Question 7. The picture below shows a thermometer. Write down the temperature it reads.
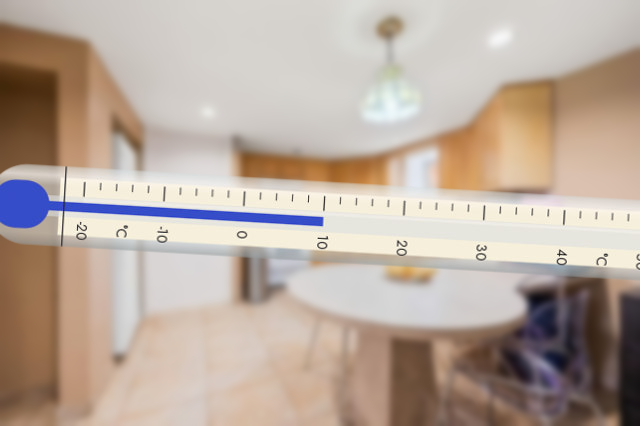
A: 10 °C
